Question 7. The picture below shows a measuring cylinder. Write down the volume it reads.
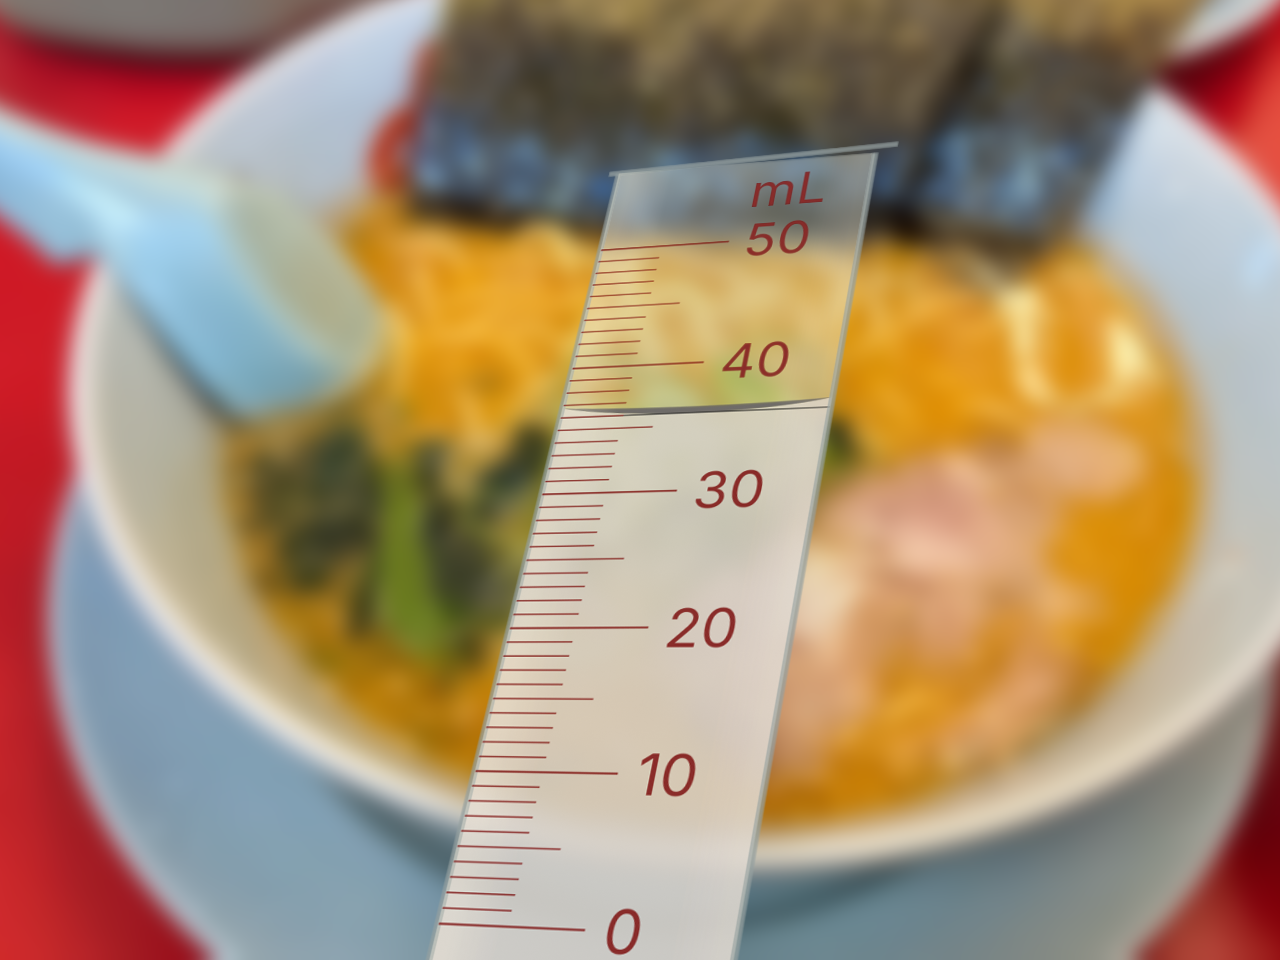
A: 36 mL
